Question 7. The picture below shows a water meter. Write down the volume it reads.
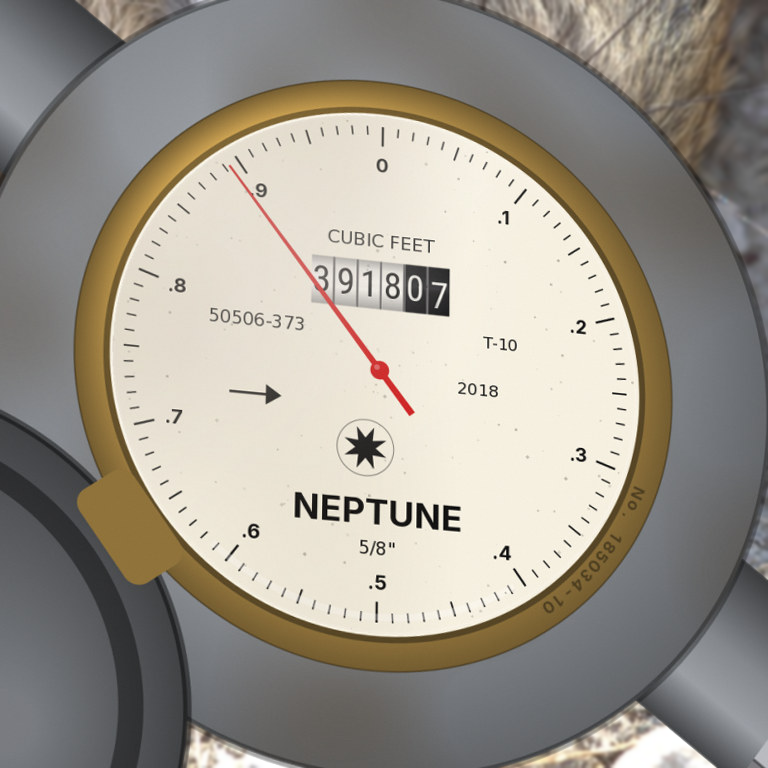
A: 391806.89 ft³
